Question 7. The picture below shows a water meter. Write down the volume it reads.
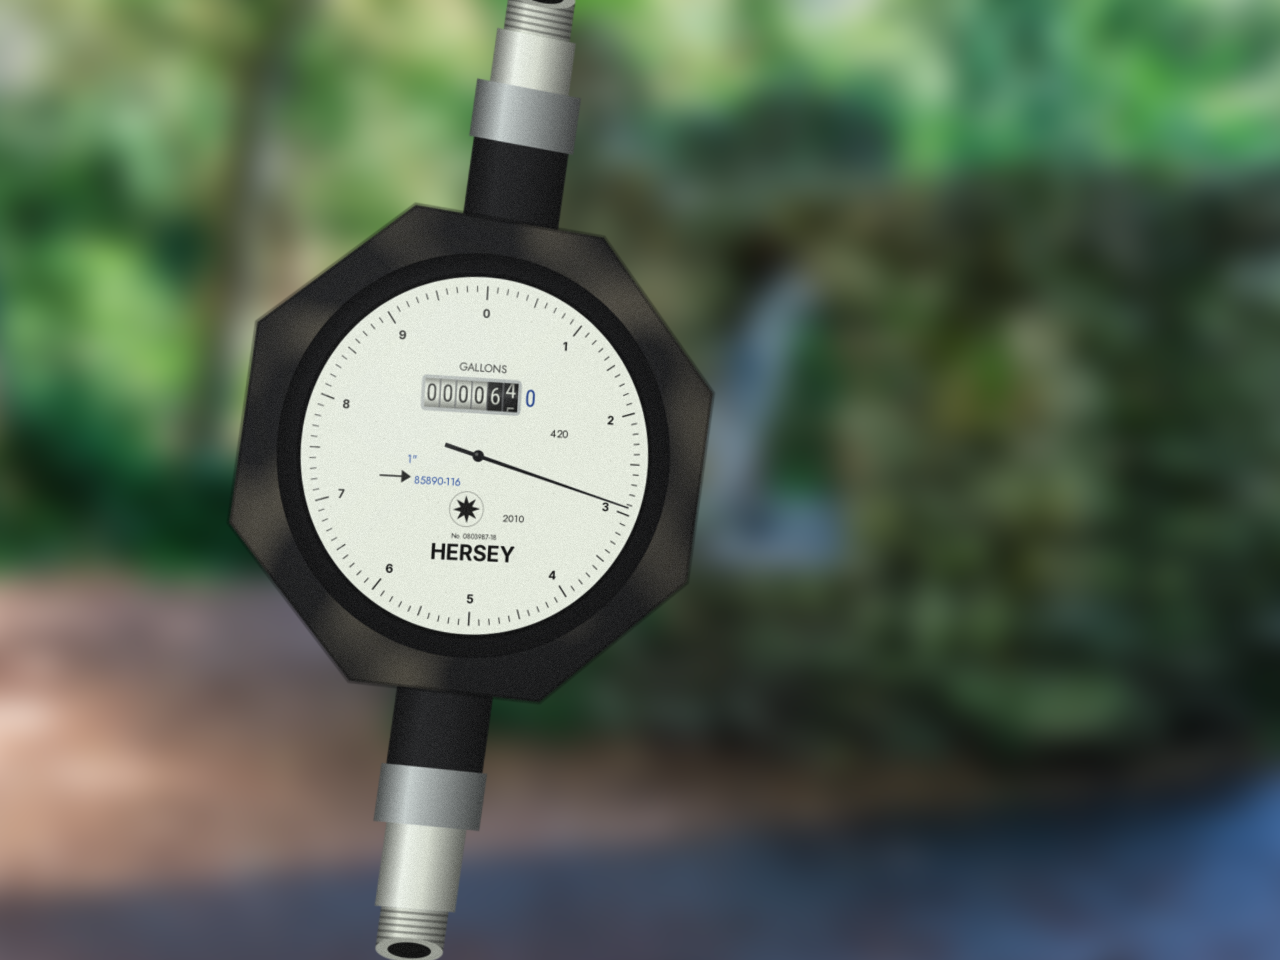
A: 642.9 gal
